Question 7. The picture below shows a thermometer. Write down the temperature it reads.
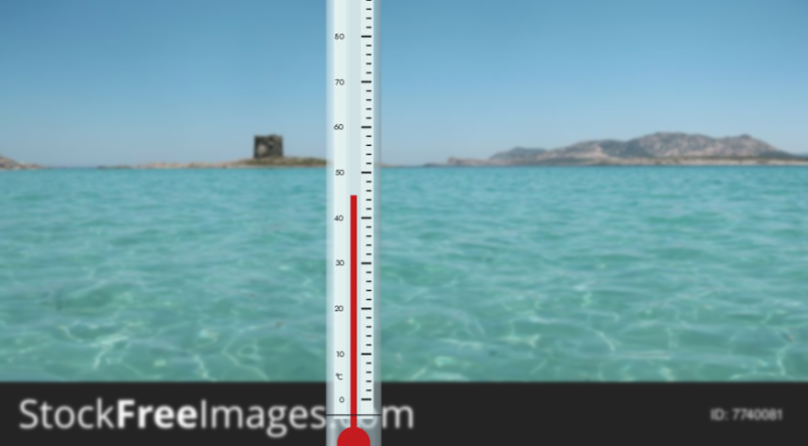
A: 45 °C
